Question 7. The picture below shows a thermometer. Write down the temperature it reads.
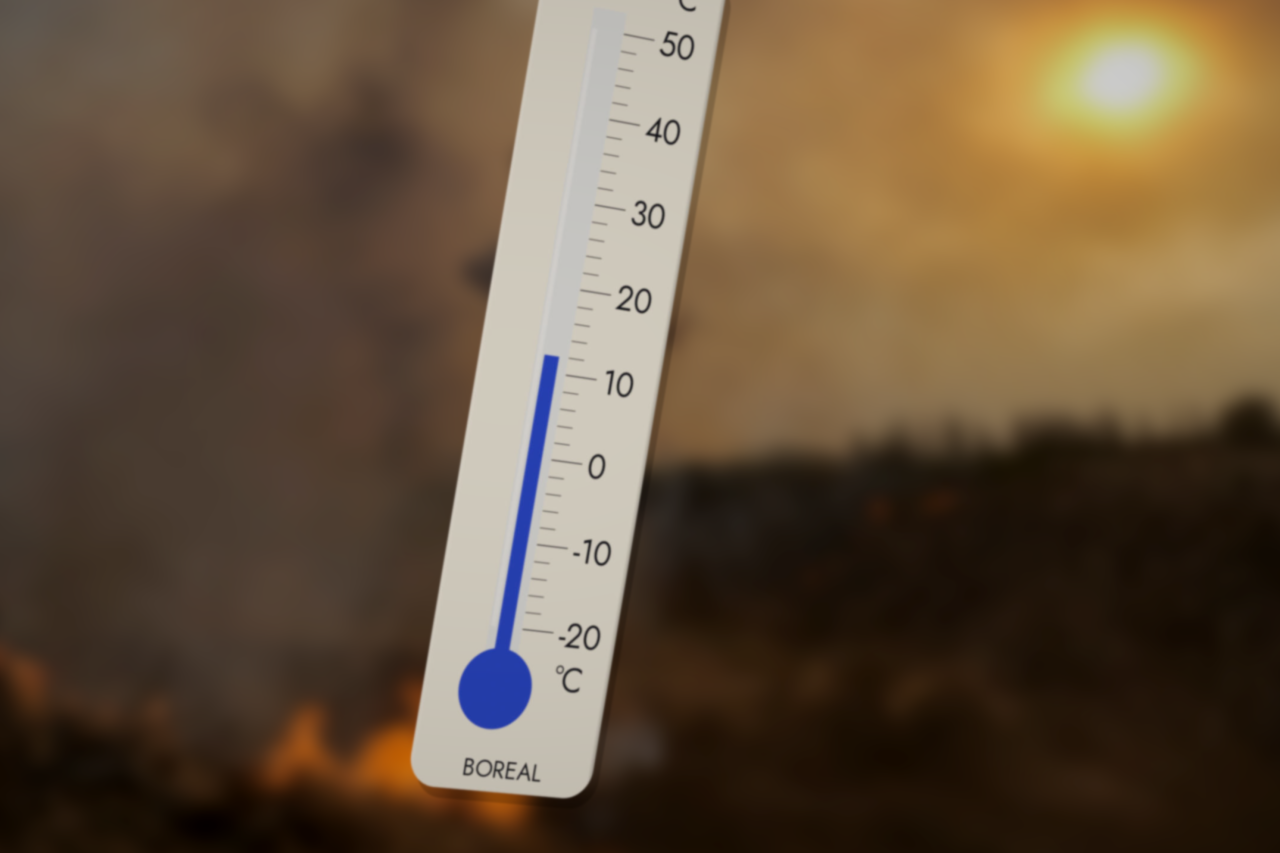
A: 12 °C
